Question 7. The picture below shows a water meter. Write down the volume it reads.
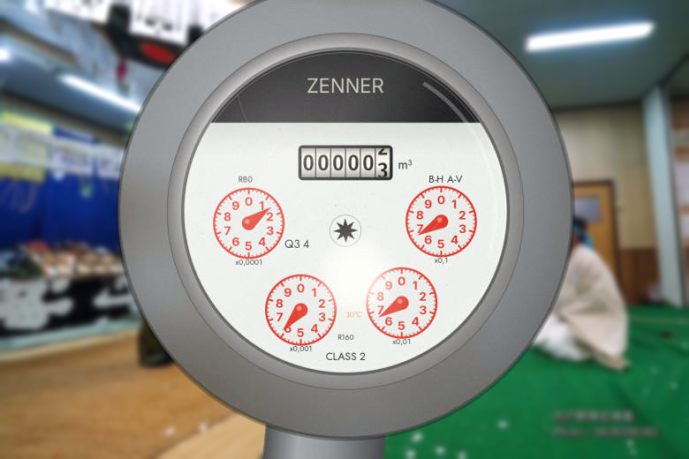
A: 2.6661 m³
